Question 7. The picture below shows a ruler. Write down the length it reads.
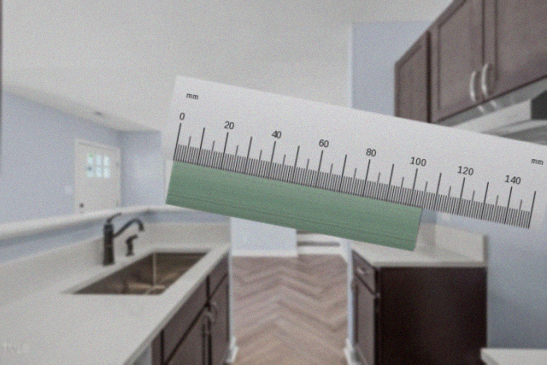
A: 105 mm
